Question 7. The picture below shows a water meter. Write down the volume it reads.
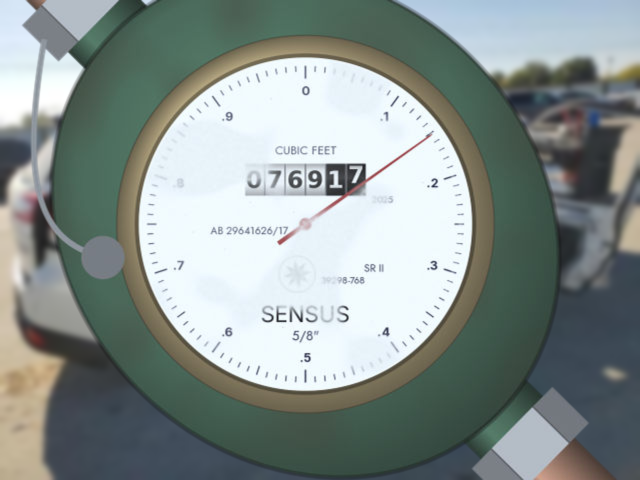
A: 76917.15 ft³
